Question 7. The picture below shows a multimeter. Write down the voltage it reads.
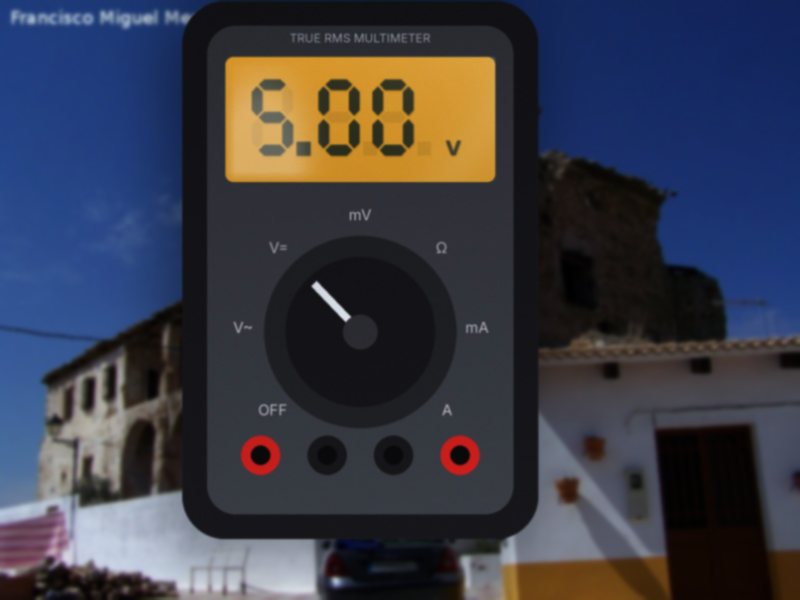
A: 5.00 V
